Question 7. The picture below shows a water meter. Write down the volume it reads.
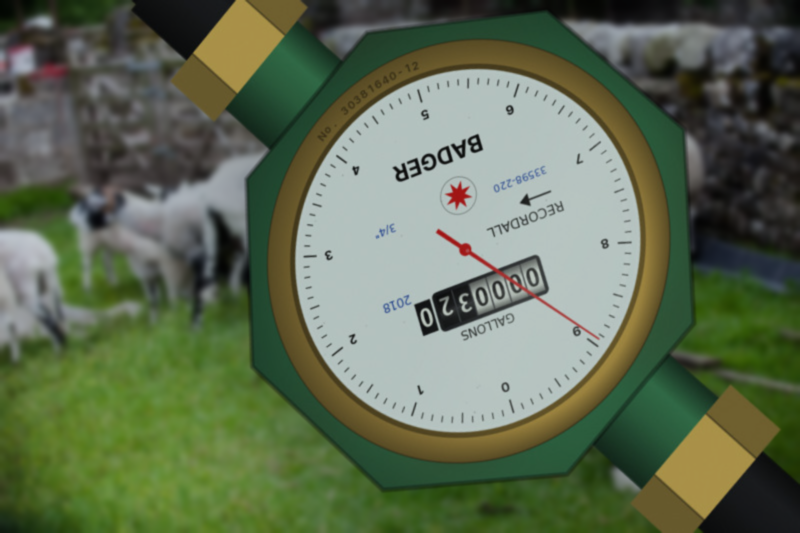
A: 318.9 gal
